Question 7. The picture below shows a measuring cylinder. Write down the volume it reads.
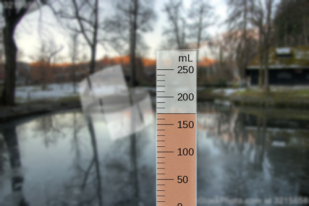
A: 170 mL
